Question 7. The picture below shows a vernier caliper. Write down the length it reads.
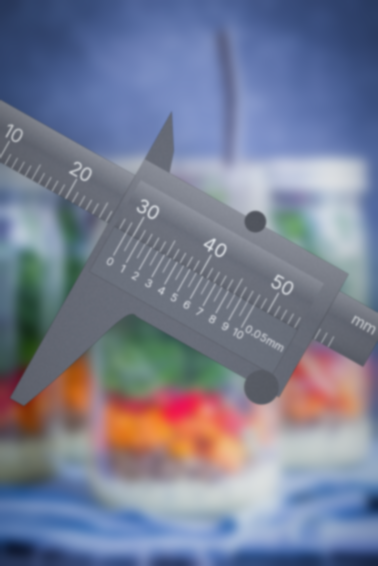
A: 29.0 mm
